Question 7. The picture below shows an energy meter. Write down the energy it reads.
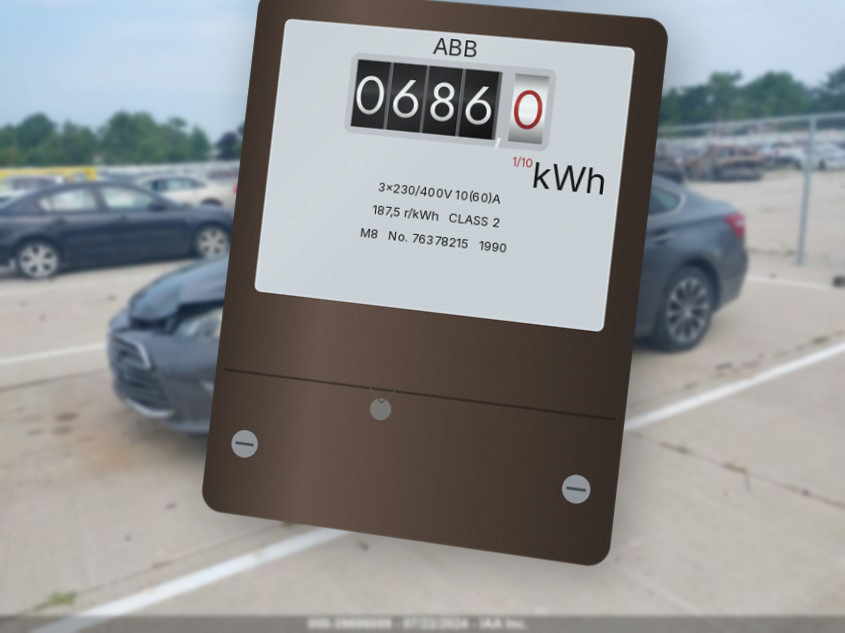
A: 686.0 kWh
